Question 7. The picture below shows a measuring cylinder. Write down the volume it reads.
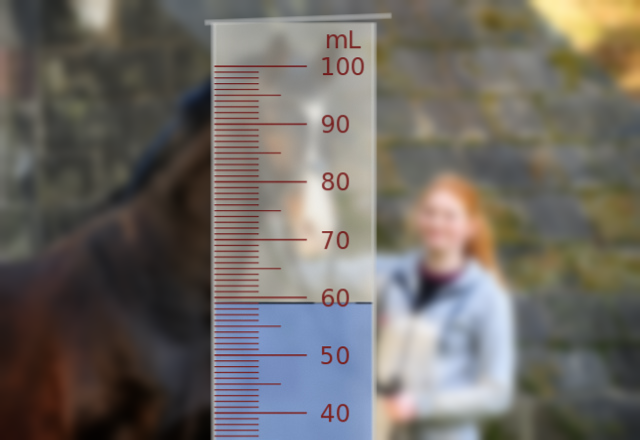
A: 59 mL
